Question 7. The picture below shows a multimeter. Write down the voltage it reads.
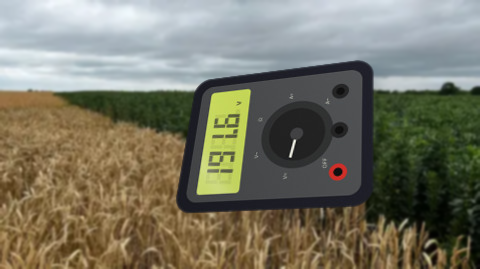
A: 191.6 V
